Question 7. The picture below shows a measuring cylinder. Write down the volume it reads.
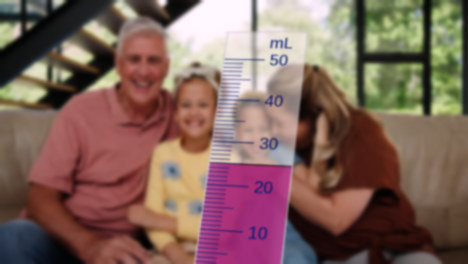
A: 25 mL
